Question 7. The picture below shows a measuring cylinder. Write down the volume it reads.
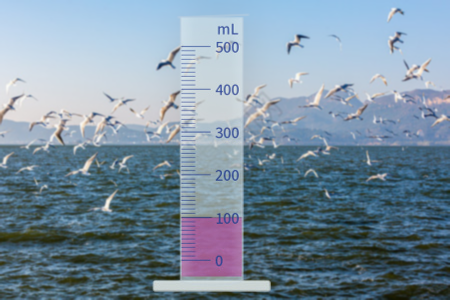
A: 100 mL
